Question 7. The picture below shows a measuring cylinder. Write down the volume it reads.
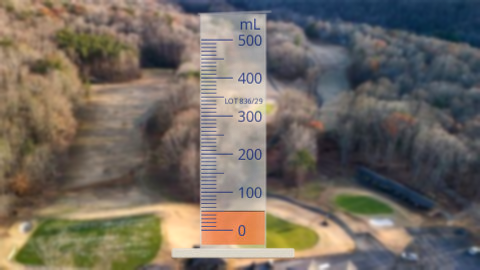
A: 50 mL
